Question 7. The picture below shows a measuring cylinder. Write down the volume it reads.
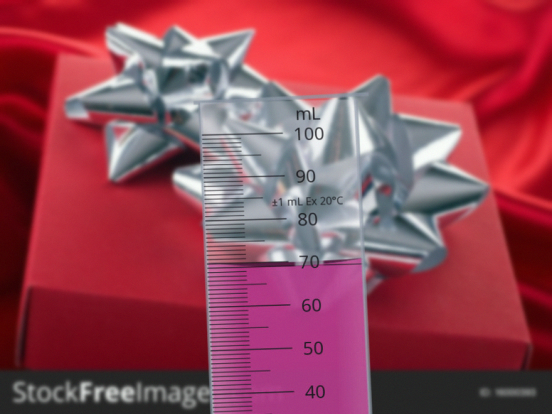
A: 69 mL
